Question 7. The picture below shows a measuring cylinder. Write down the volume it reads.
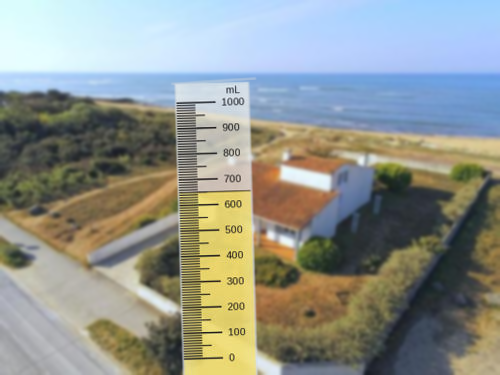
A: 650 mL
